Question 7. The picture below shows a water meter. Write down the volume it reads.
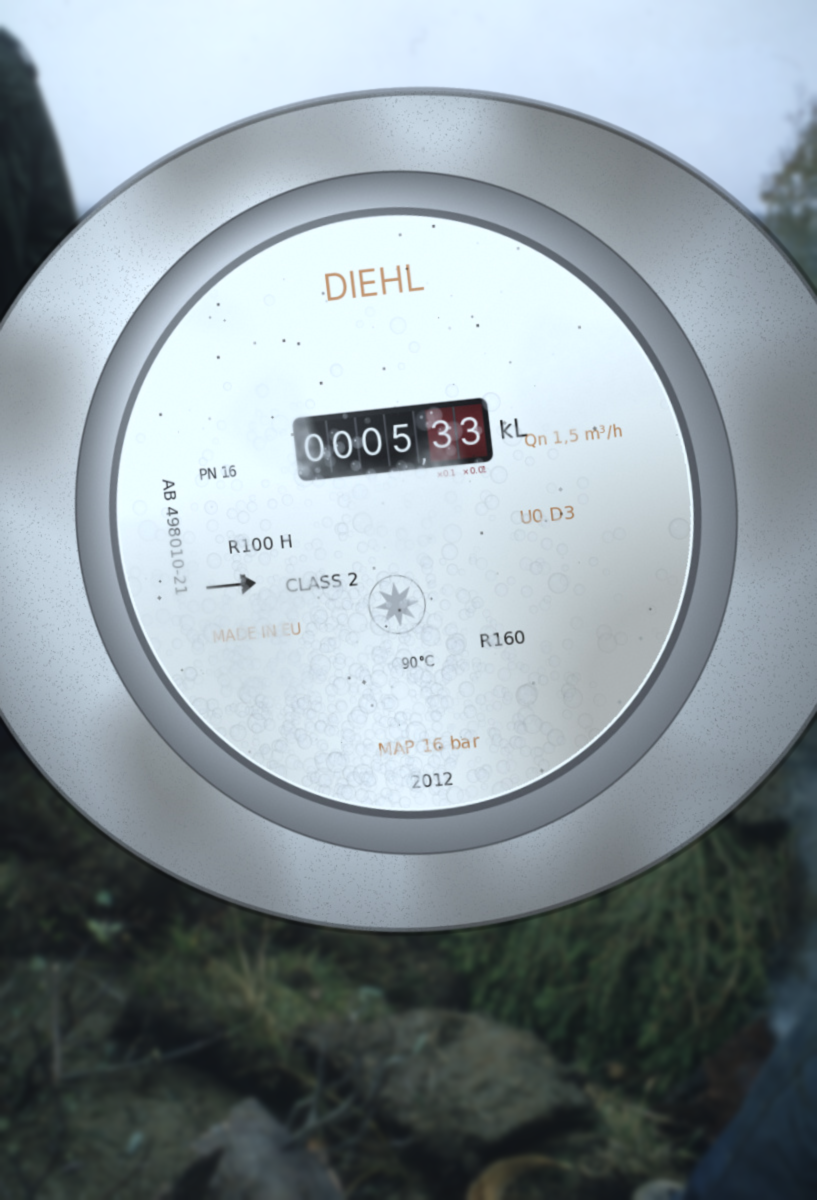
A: 5.33 kL
